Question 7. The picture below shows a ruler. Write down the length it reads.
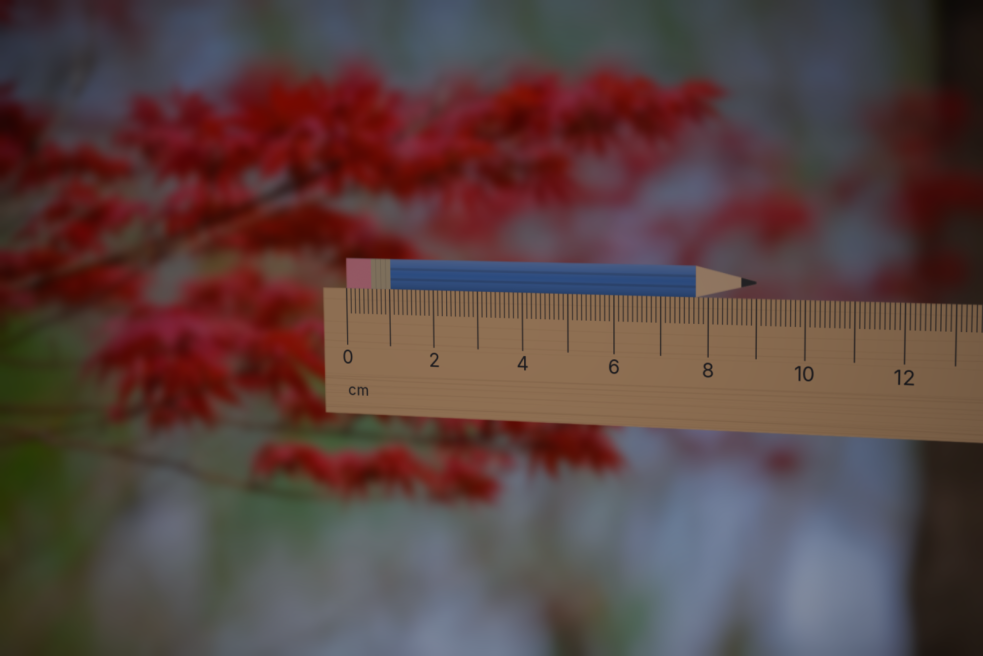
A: 9 cm
